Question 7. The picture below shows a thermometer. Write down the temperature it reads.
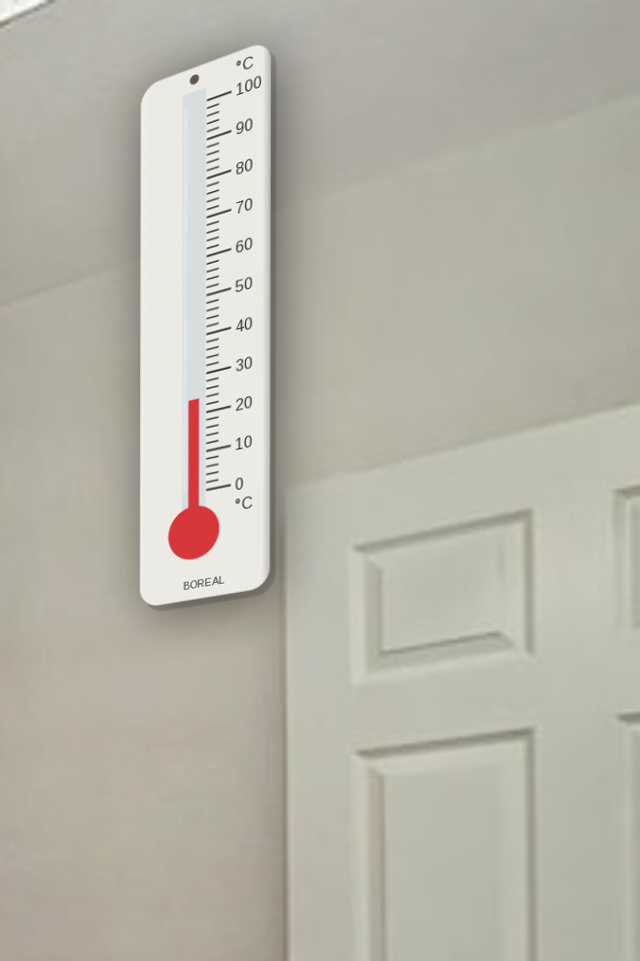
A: 24 °C
